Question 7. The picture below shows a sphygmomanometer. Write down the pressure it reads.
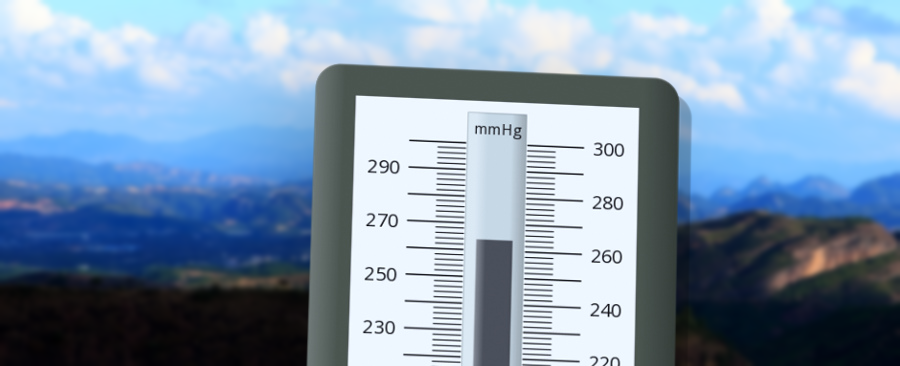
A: 264 mmHg
